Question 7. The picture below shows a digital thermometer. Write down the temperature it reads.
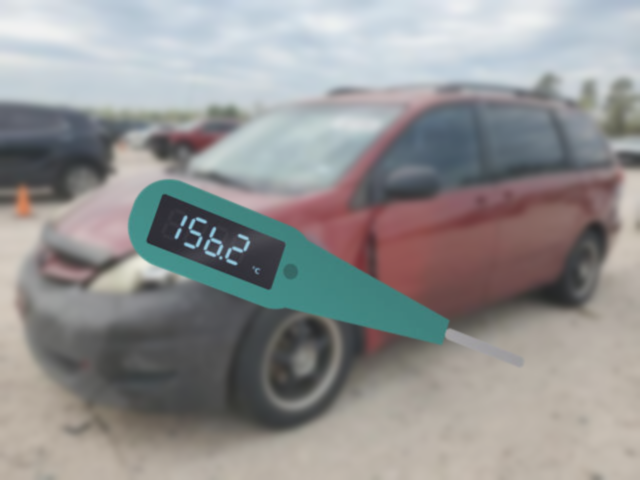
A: 156.2 °C
